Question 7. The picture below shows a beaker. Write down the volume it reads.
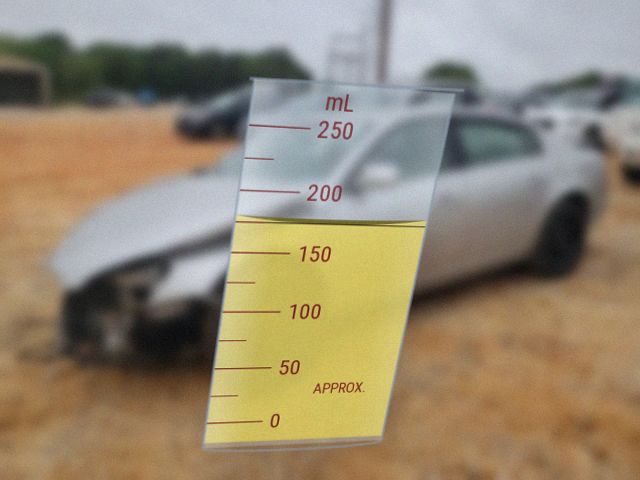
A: 175 mL
